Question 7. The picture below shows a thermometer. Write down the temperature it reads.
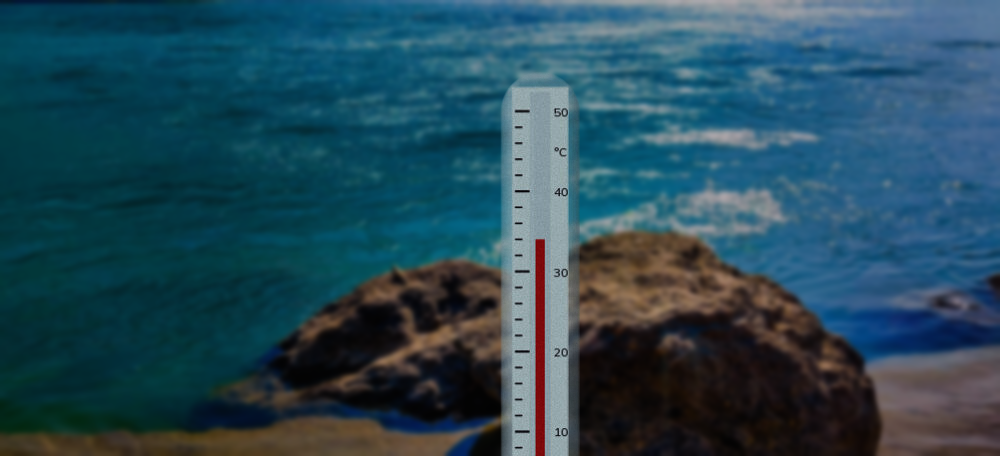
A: 34 °C
